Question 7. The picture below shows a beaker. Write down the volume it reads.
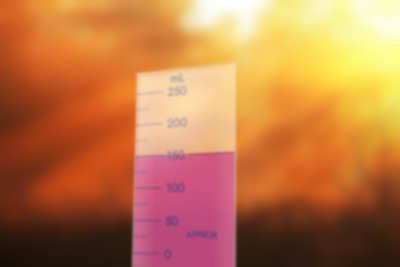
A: 150 mL
